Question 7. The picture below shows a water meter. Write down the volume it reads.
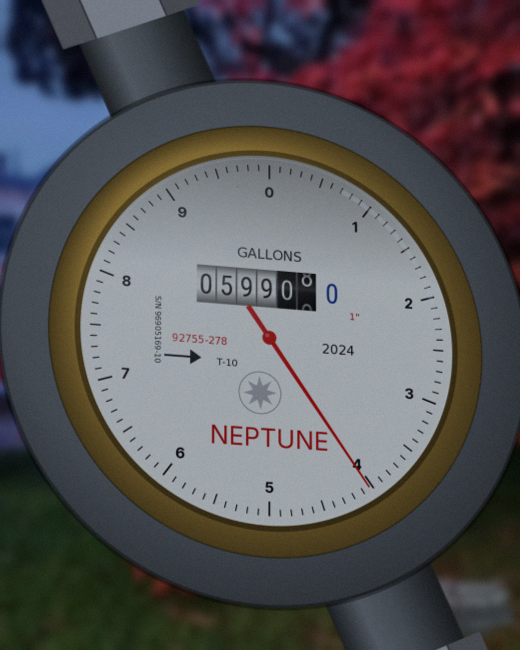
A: 599084.0 gal
